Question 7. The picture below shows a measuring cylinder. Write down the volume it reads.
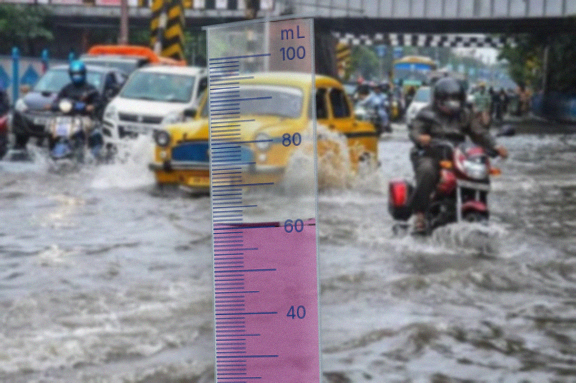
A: 60 mL
